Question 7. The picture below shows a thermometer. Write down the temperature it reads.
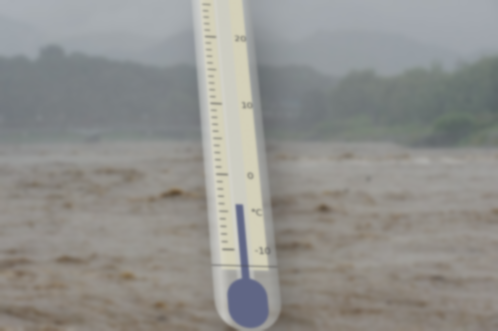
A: -4 °C
